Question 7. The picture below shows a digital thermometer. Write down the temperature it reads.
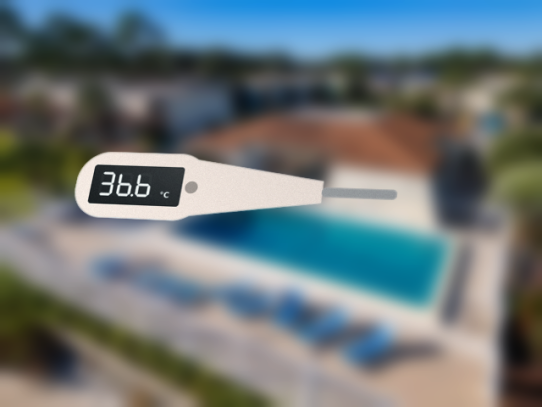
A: 36.6 °C
